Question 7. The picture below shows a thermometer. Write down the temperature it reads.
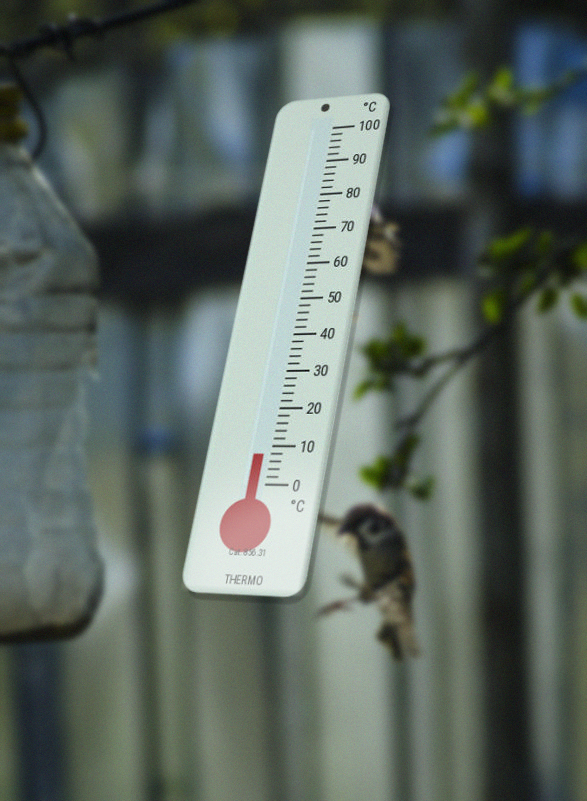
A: 8 °C
